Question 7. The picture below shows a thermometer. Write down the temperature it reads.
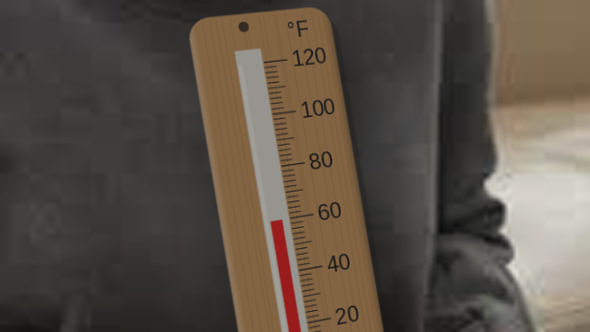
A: 60 °F
